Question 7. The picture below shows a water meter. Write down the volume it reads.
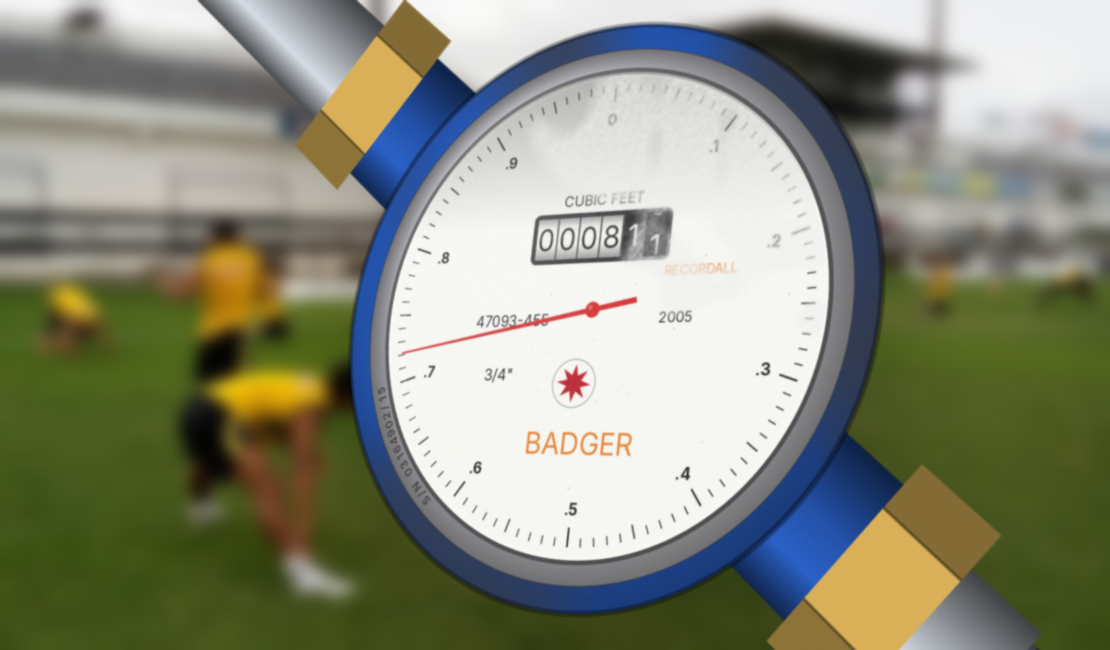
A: 810.72 ft³
